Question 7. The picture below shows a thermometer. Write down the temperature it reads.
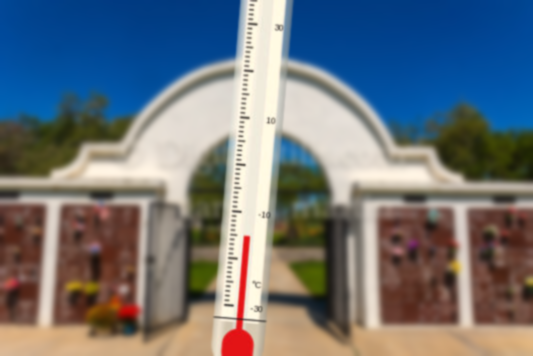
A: -15 °C
